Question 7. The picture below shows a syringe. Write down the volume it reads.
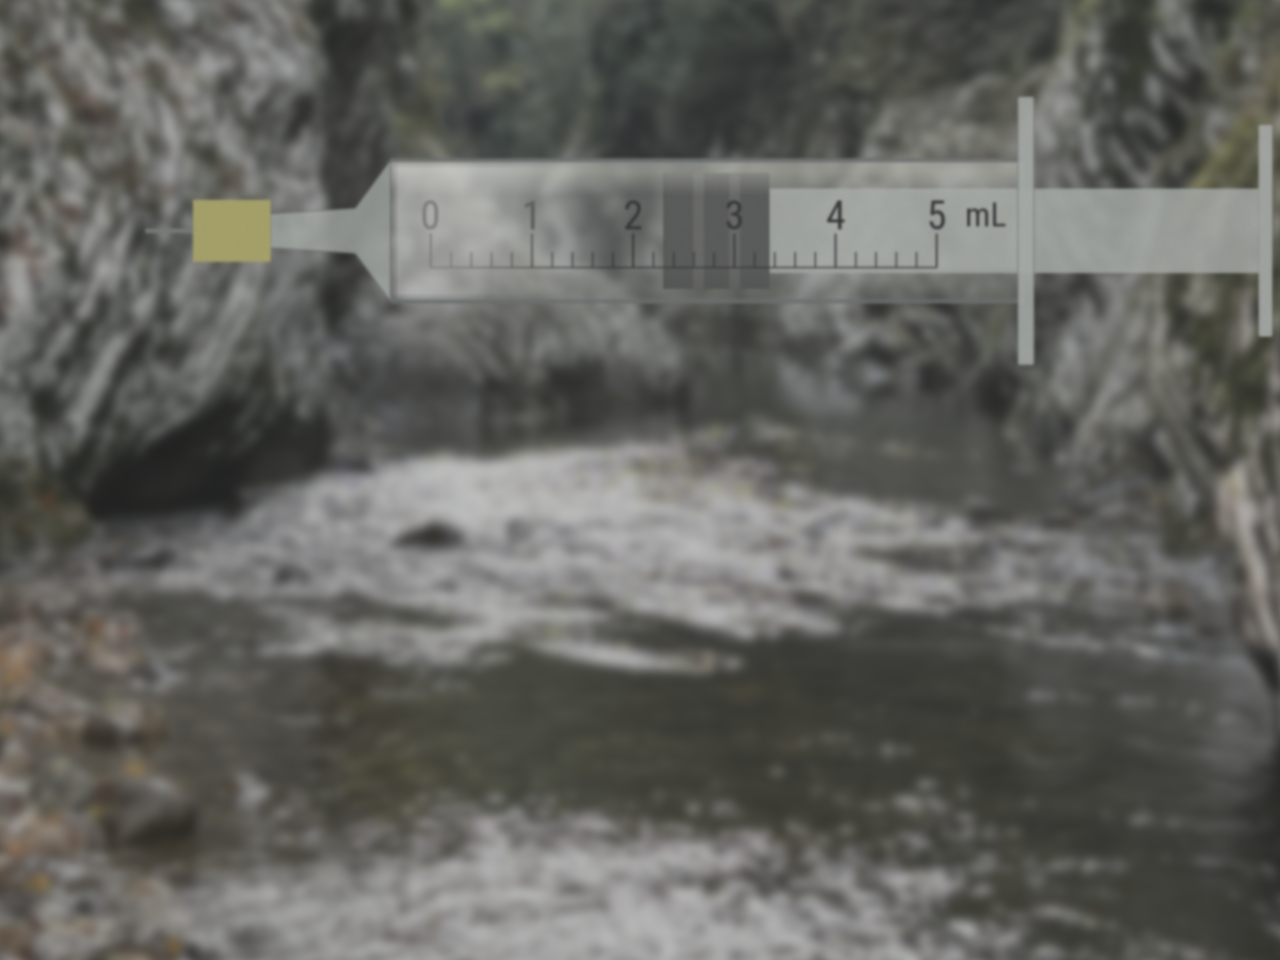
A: 2.3 mL
